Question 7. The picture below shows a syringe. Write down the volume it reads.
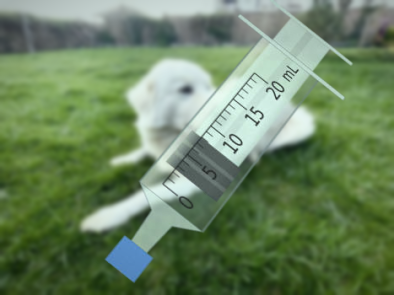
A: 2.5 mL
